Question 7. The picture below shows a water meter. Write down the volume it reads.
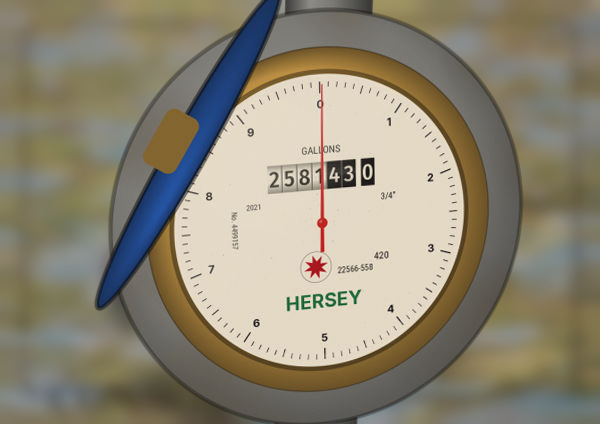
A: 2581430.0 gal
